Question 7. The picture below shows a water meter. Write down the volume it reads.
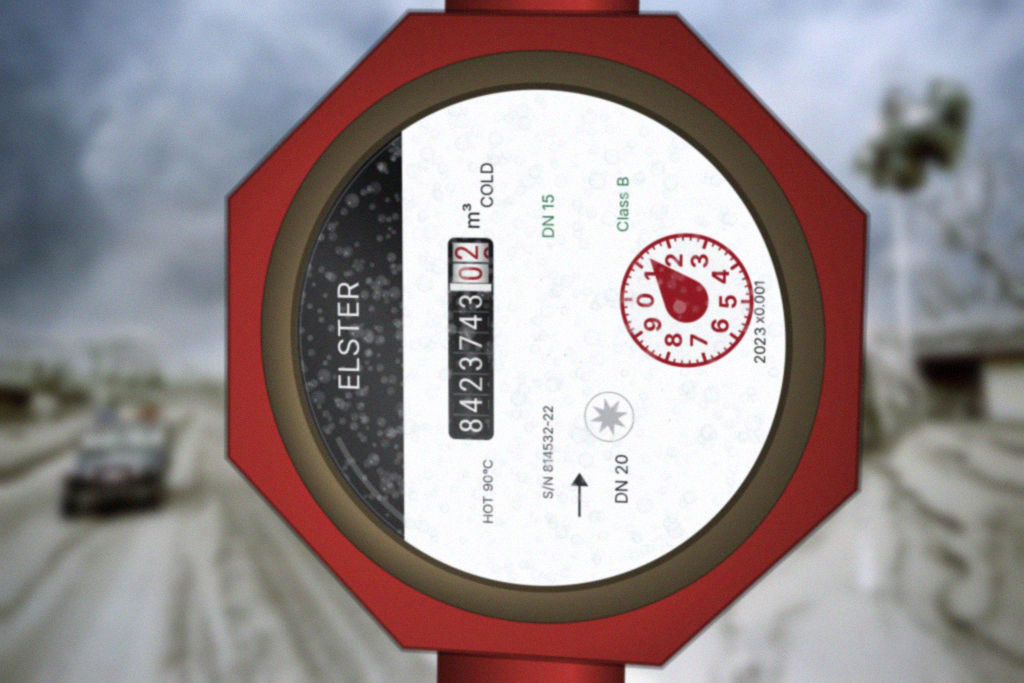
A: 8423743.021 m³
